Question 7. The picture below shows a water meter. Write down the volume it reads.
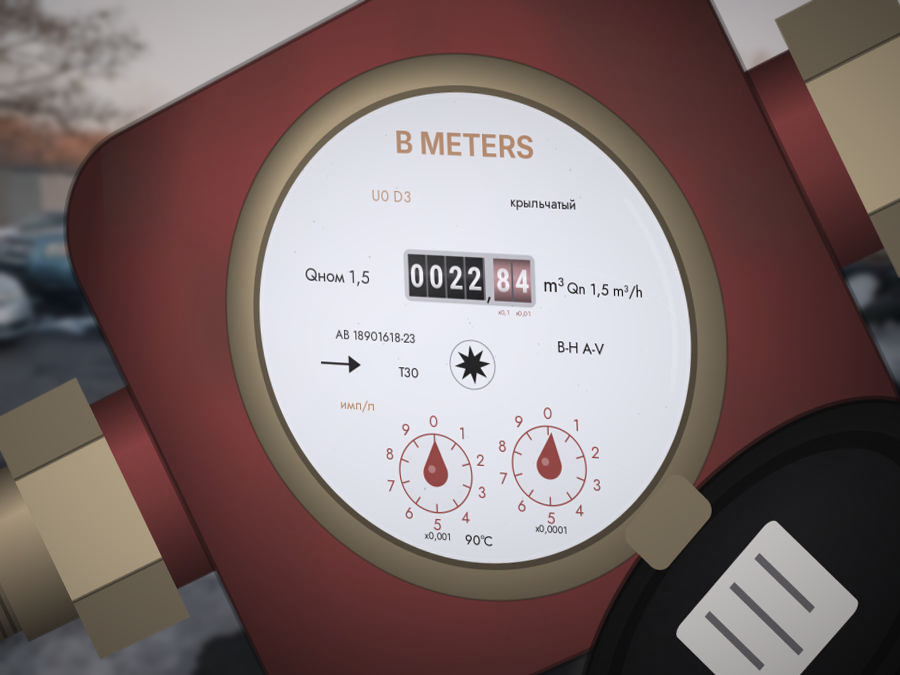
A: 22.8400 m³
